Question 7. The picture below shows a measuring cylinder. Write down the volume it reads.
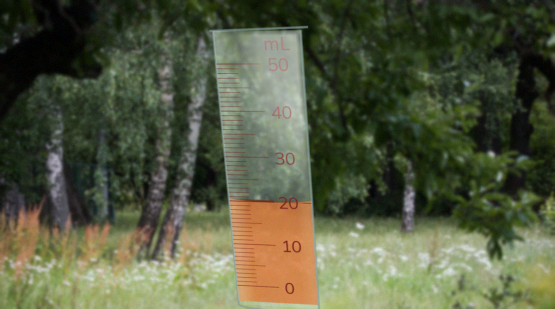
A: 20 mL
